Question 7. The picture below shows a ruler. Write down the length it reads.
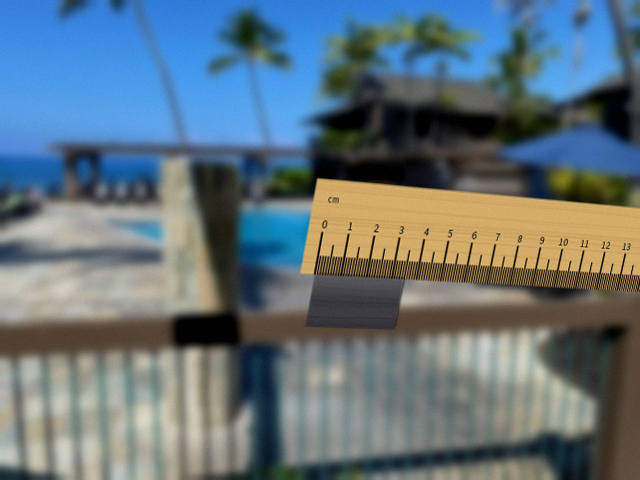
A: 3.5 cm
